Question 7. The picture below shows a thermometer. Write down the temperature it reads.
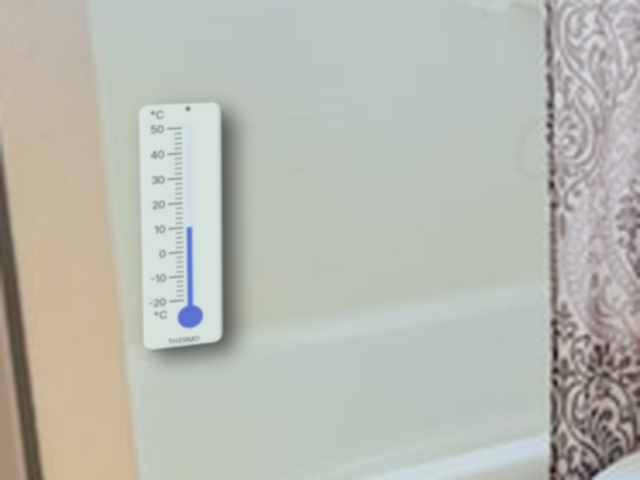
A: 10 °C
